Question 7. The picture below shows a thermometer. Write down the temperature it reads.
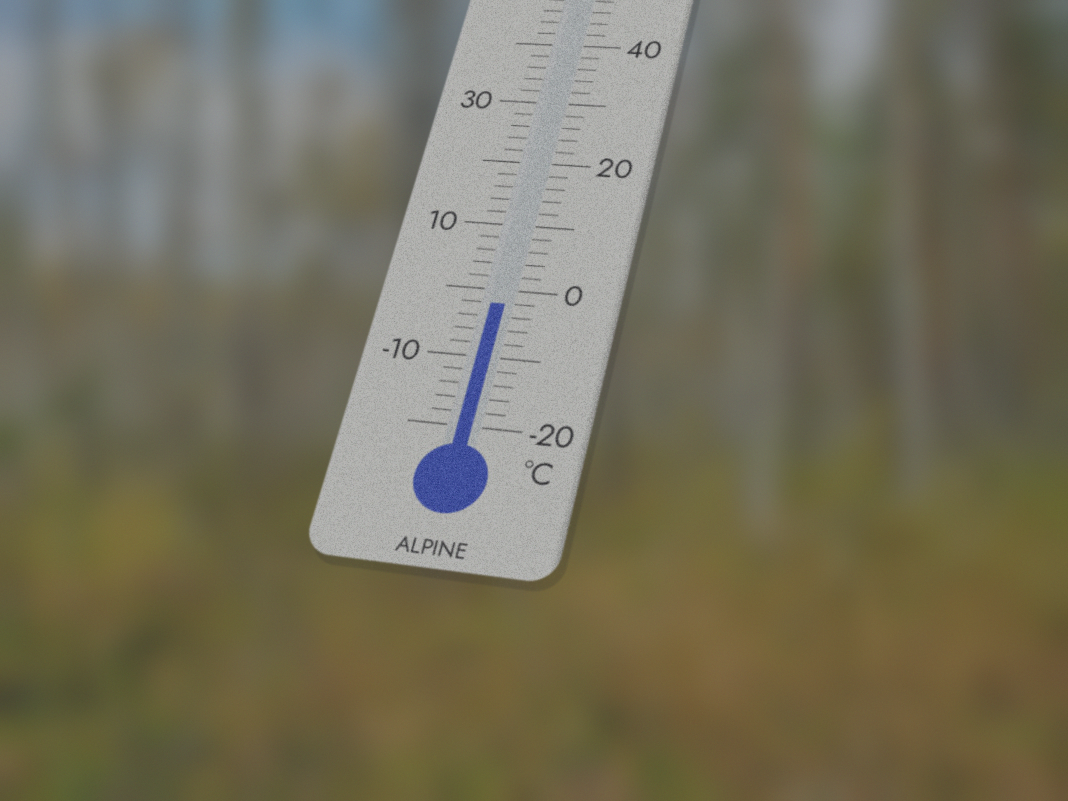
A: -2 °C
